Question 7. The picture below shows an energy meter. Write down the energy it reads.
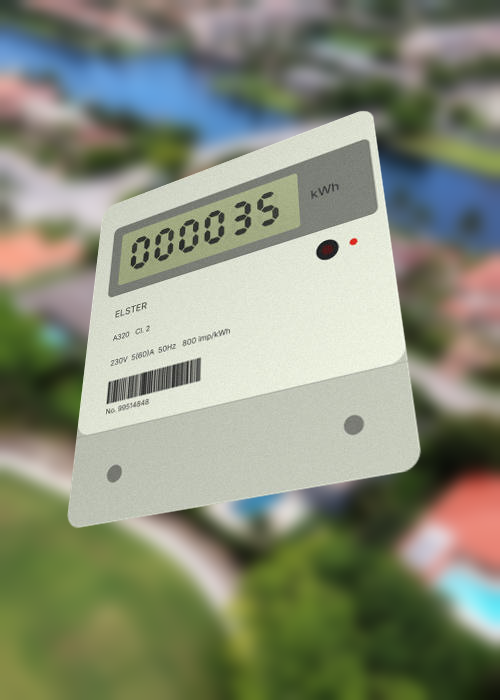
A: 35 kWh
